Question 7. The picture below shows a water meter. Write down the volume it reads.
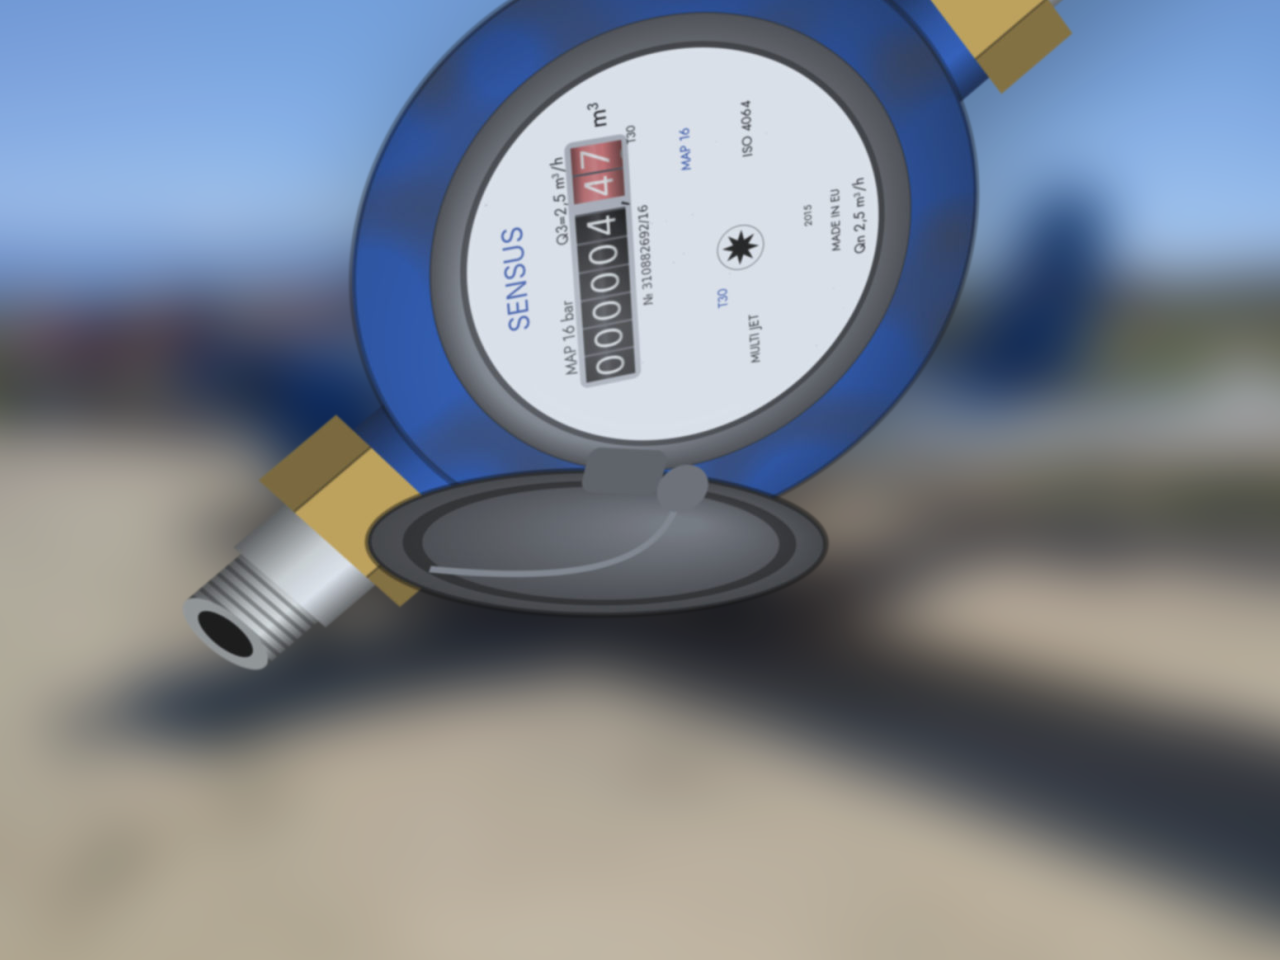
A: 4.47 m³
